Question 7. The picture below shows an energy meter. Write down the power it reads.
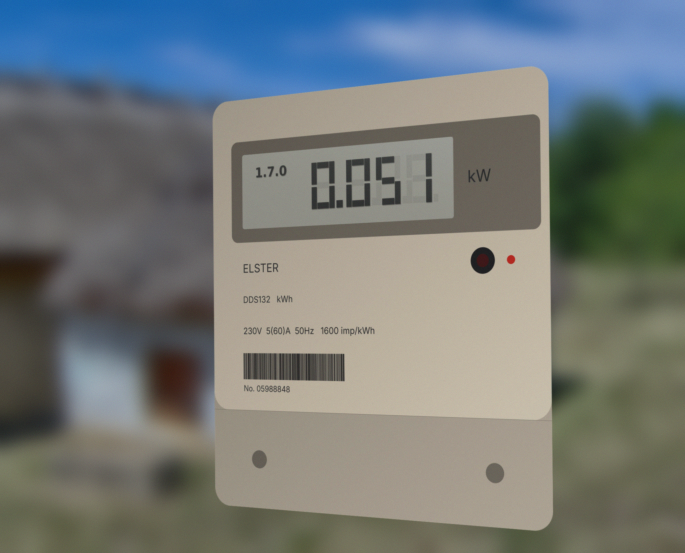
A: 0.051 kW
